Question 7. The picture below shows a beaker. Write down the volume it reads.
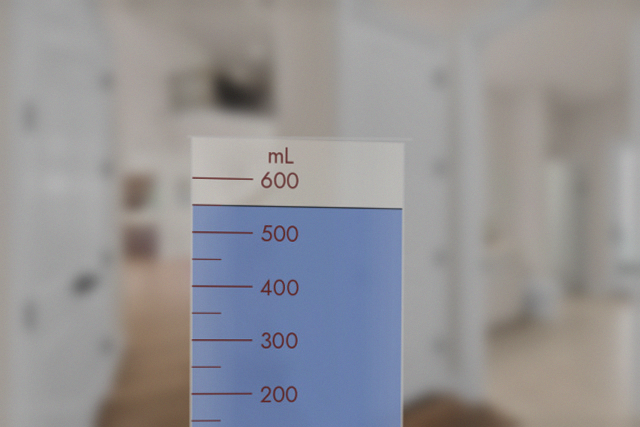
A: 550 mL
